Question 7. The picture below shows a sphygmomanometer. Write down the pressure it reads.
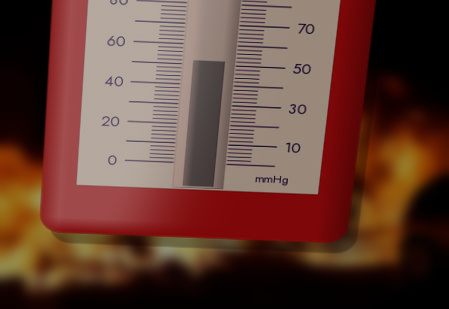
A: 52 mmHg
